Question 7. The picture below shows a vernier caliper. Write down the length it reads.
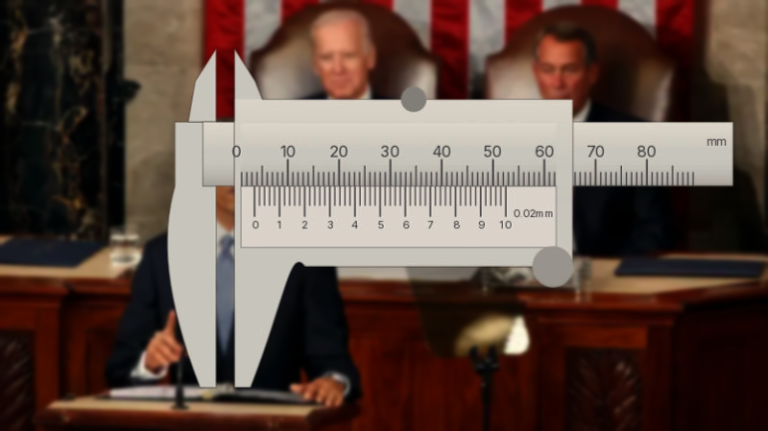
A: 3.5 mm
